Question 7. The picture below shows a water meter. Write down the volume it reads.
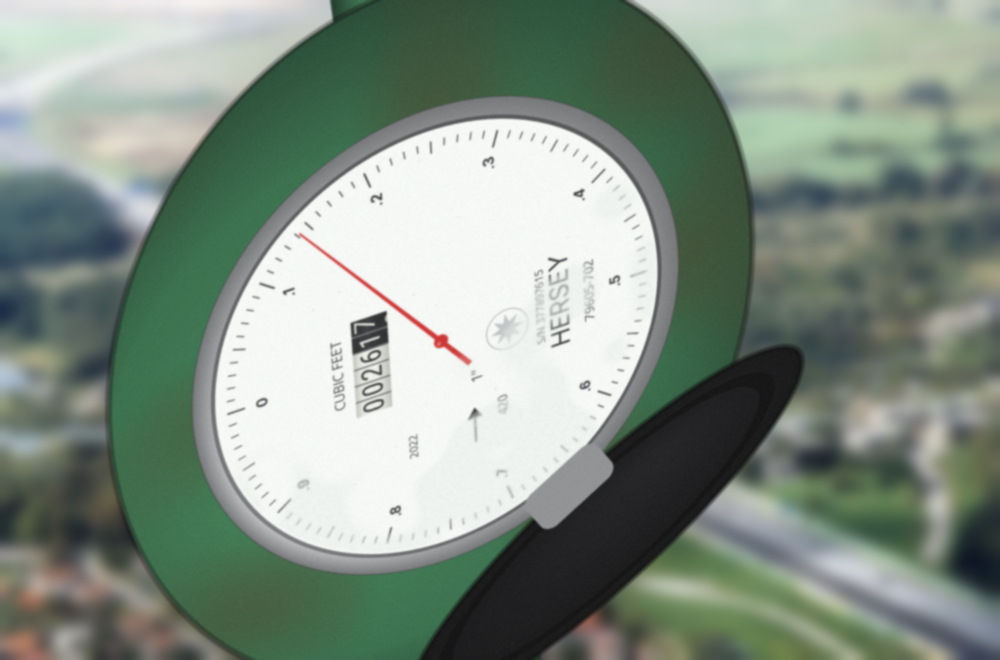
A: 2617.14 ft³
